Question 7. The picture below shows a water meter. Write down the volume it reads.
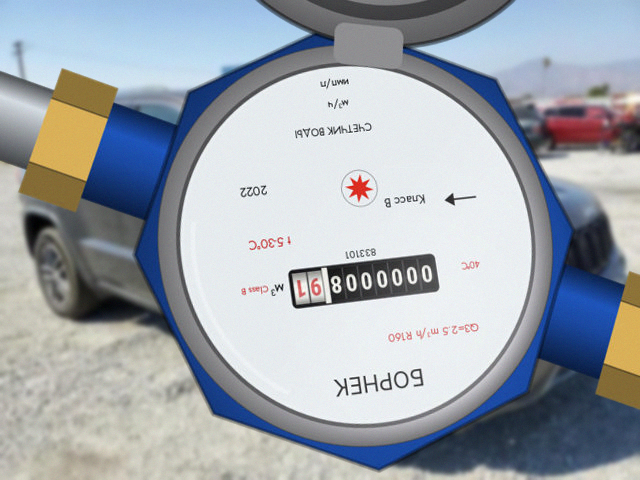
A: 8.91 m³
